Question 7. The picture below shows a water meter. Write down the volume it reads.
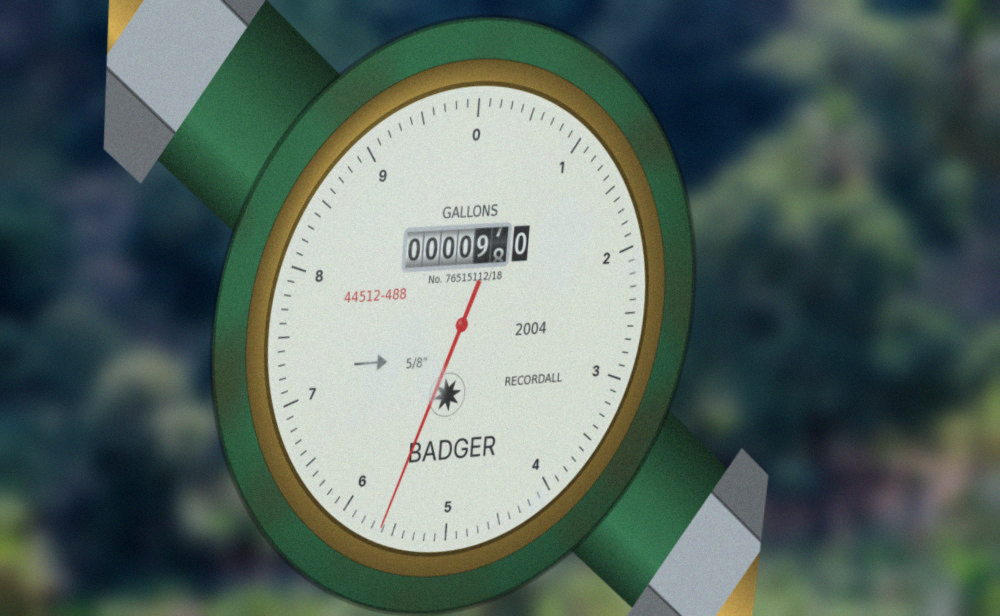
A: 975.6 gal
